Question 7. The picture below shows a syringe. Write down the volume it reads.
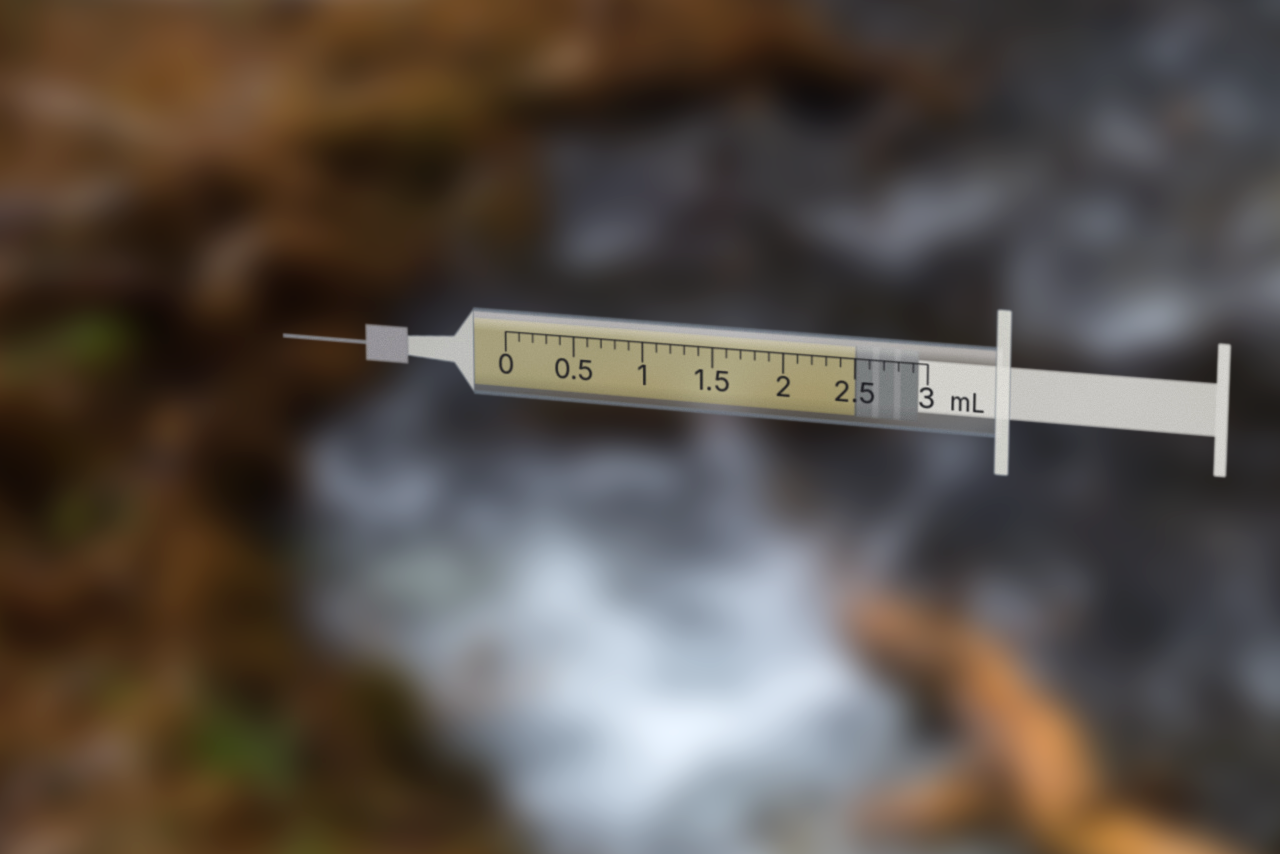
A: 2.5 mL
